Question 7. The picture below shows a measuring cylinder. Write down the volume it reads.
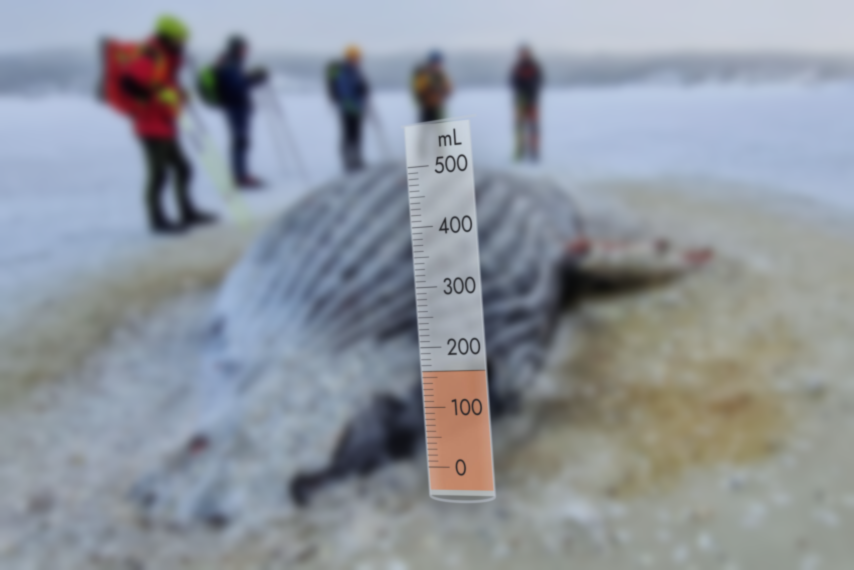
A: 160 mL
